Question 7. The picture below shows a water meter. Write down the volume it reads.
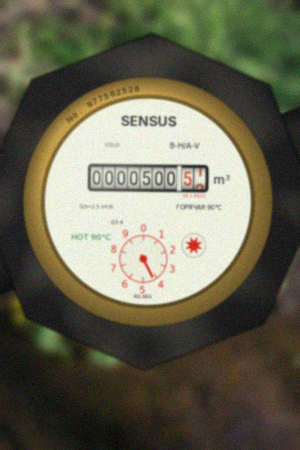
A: 500.514 m³
